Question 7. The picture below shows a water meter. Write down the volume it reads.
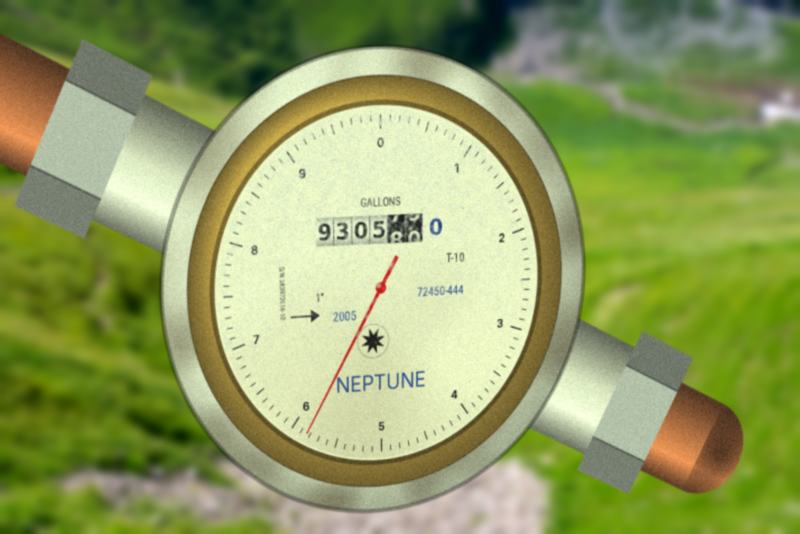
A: 9305795.8 gal
